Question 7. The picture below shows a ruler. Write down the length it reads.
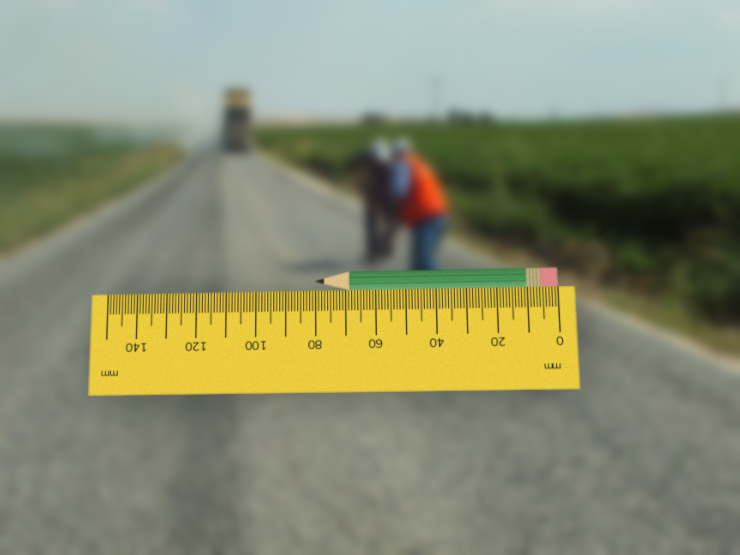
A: 80 mm
